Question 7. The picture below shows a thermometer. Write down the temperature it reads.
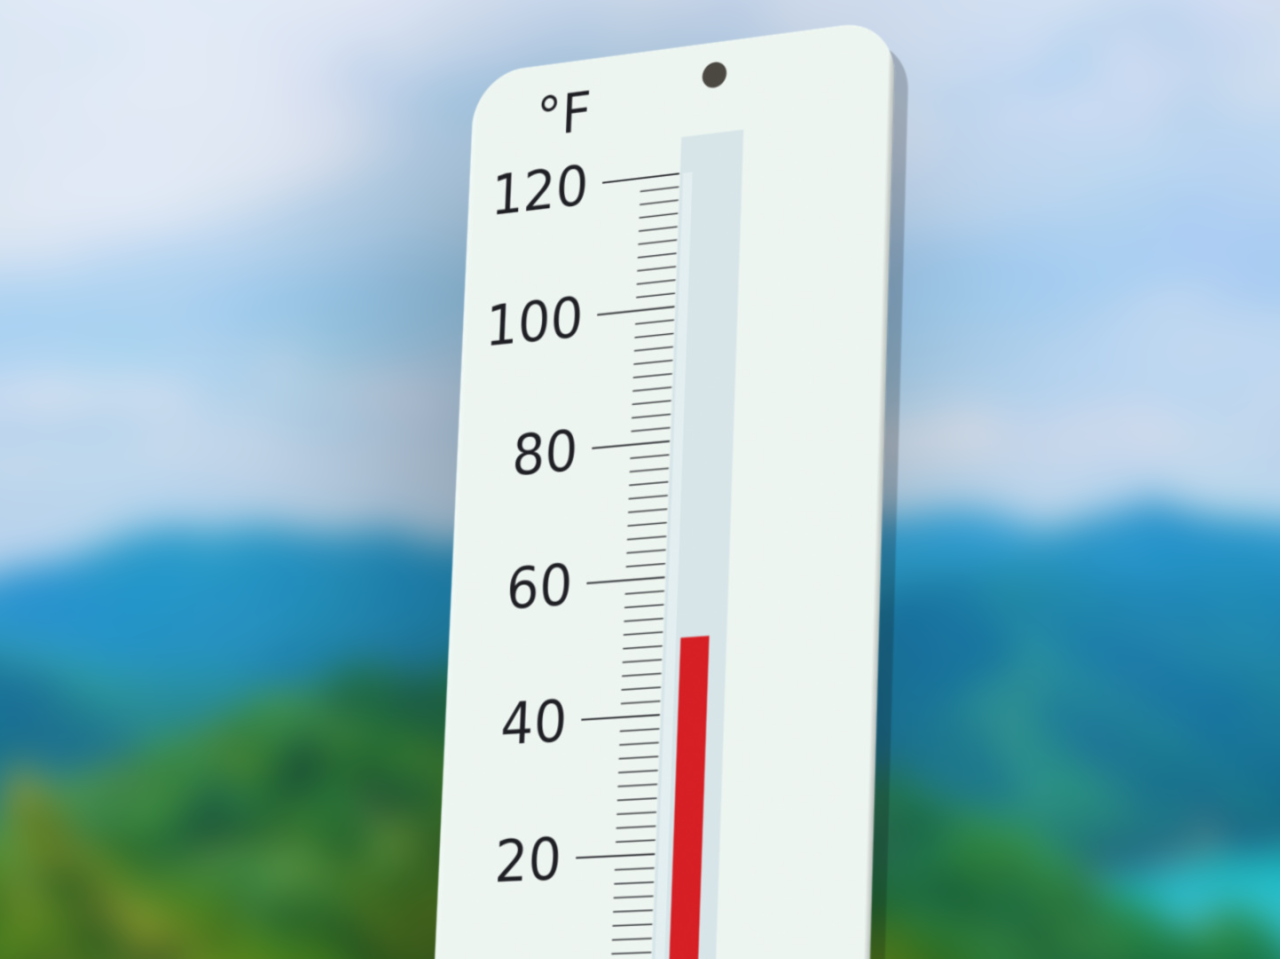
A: 51 °F
